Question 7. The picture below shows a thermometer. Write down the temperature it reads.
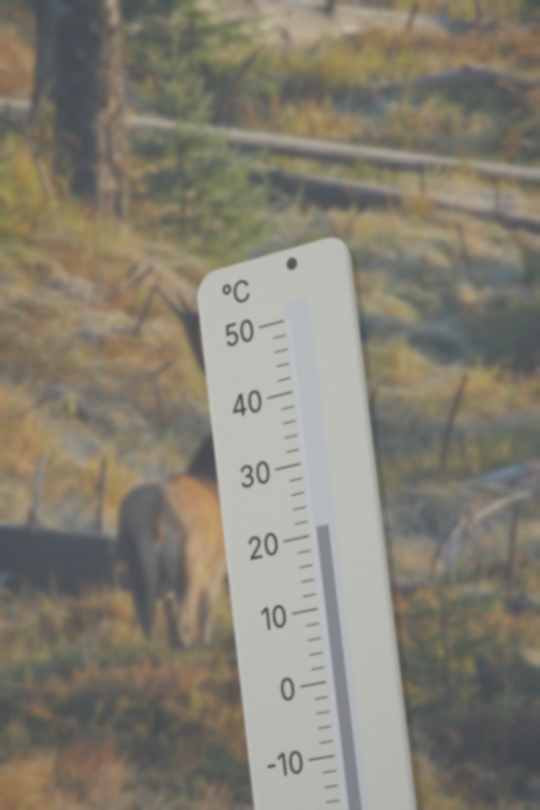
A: 21 °C
